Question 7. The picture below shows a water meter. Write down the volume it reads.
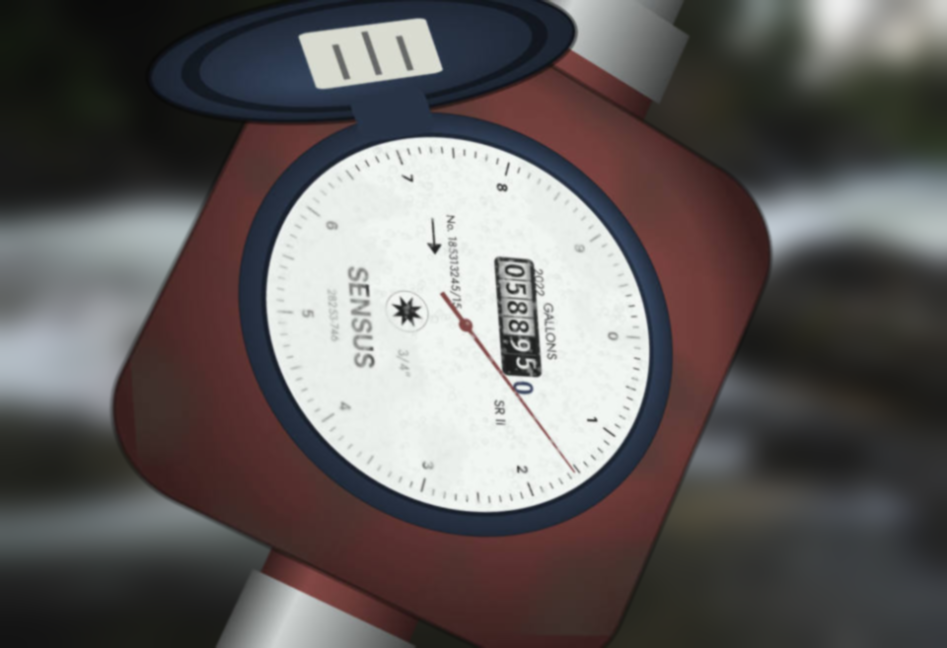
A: 588951.5 gal
